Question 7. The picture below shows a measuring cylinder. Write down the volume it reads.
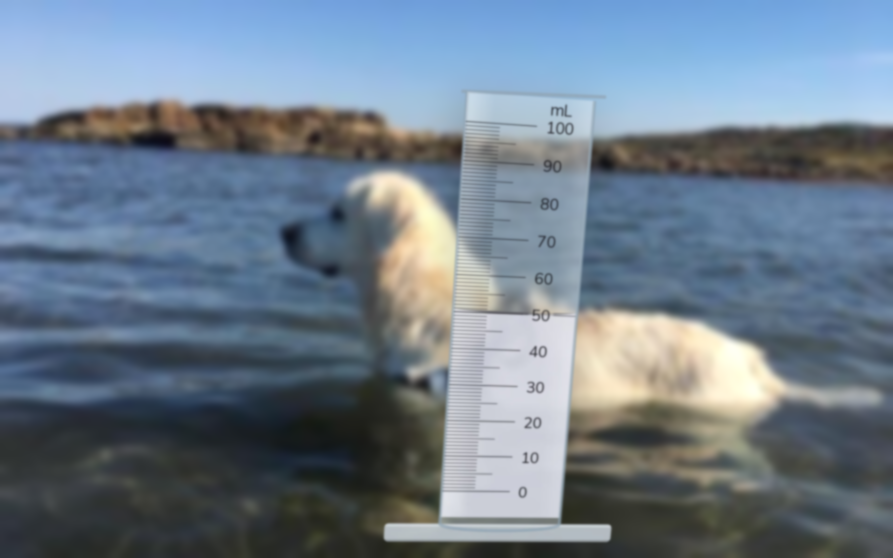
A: 50 mL
